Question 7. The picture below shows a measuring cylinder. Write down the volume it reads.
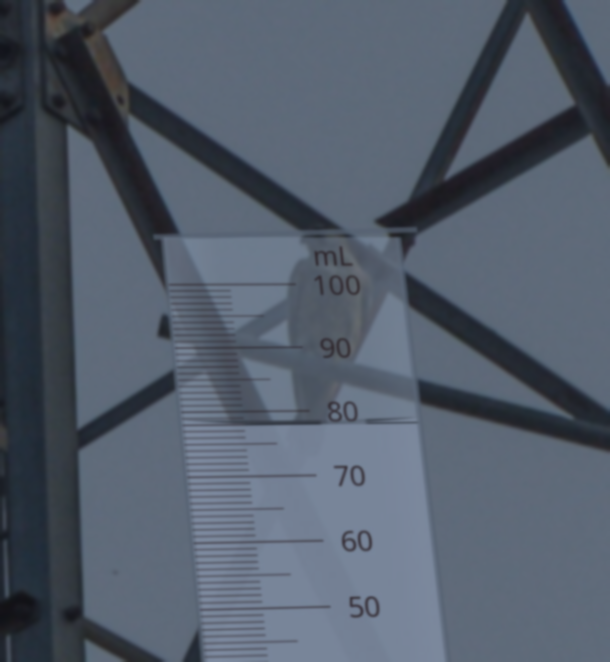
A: 78 mL
